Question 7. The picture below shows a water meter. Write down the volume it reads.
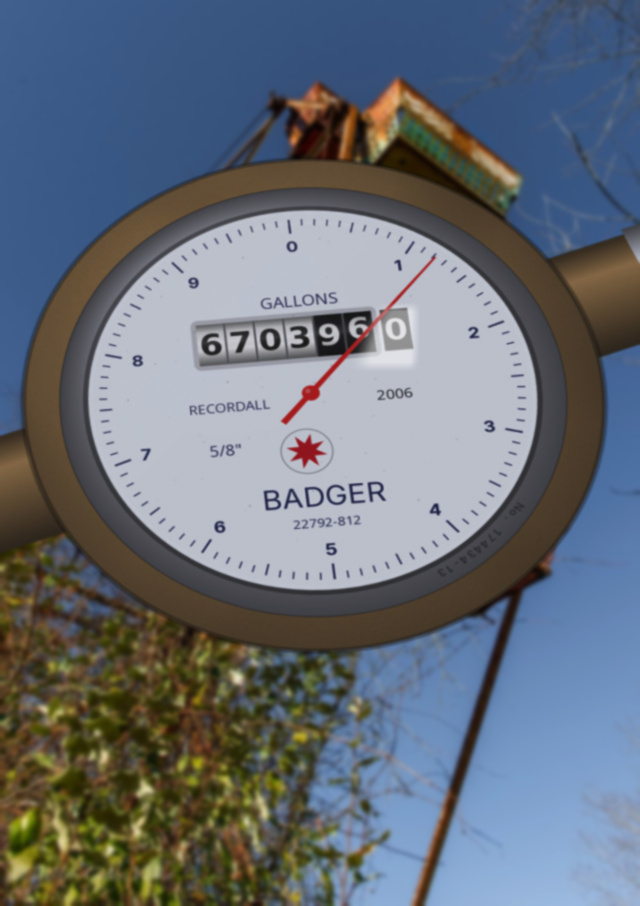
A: 6703961.2 gal
